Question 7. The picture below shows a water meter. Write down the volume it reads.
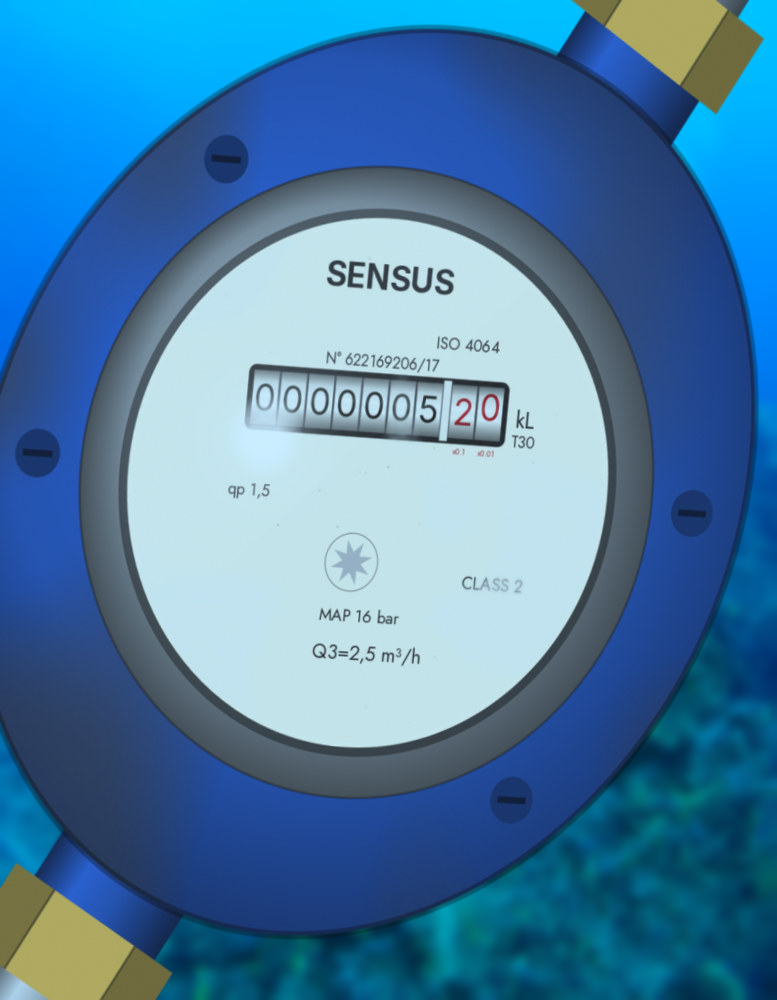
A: 5.20 kL
